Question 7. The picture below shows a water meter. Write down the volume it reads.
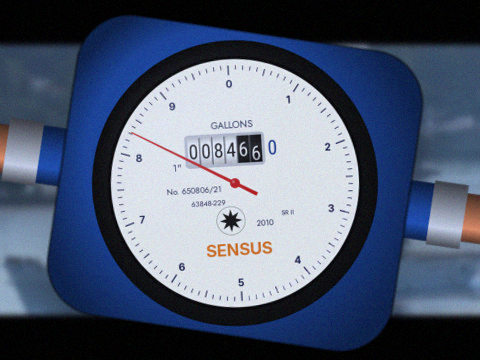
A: 84658.3 gal
